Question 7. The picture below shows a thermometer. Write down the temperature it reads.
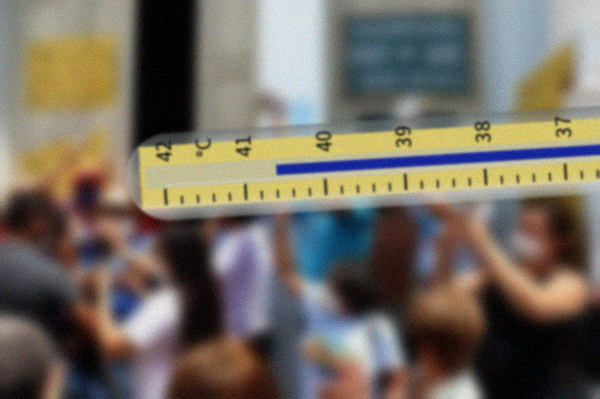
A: 40.6 °C
